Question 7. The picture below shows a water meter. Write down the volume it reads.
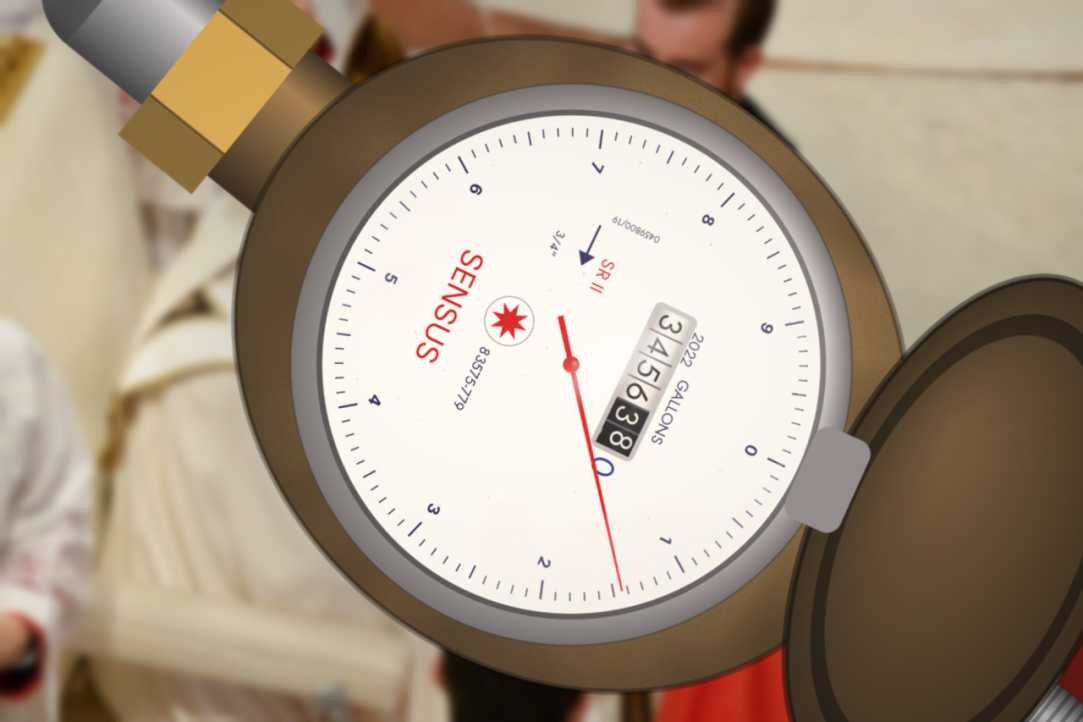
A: 3456381.4 gal
